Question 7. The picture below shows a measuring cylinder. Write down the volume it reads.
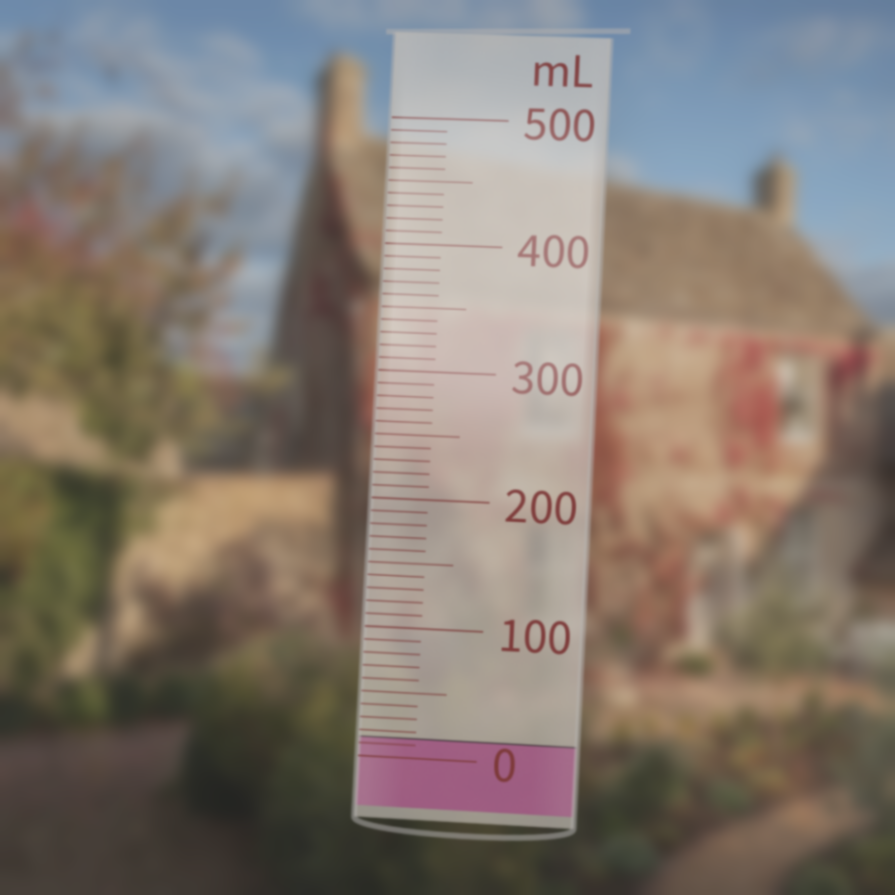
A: 15 mL
